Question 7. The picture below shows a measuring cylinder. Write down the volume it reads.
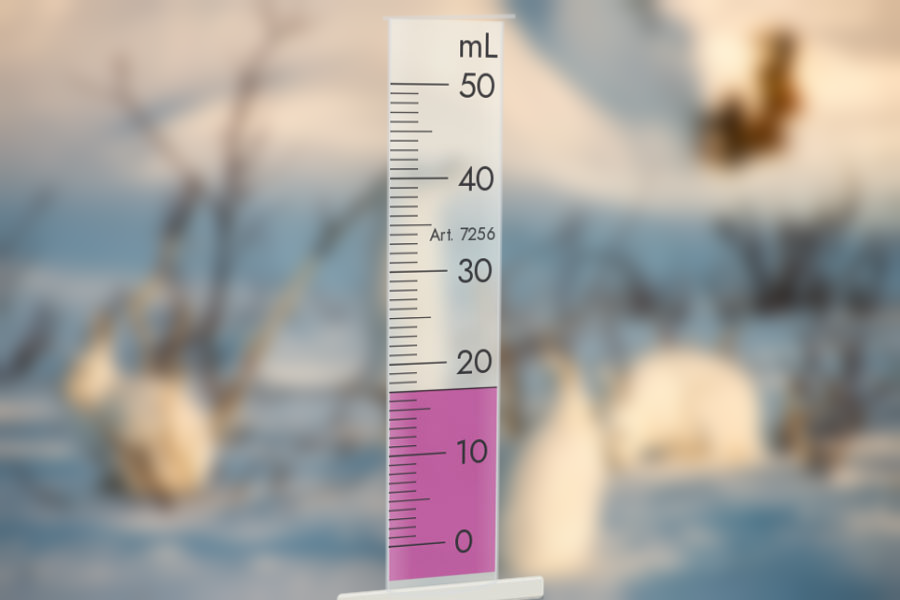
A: 17 mL
